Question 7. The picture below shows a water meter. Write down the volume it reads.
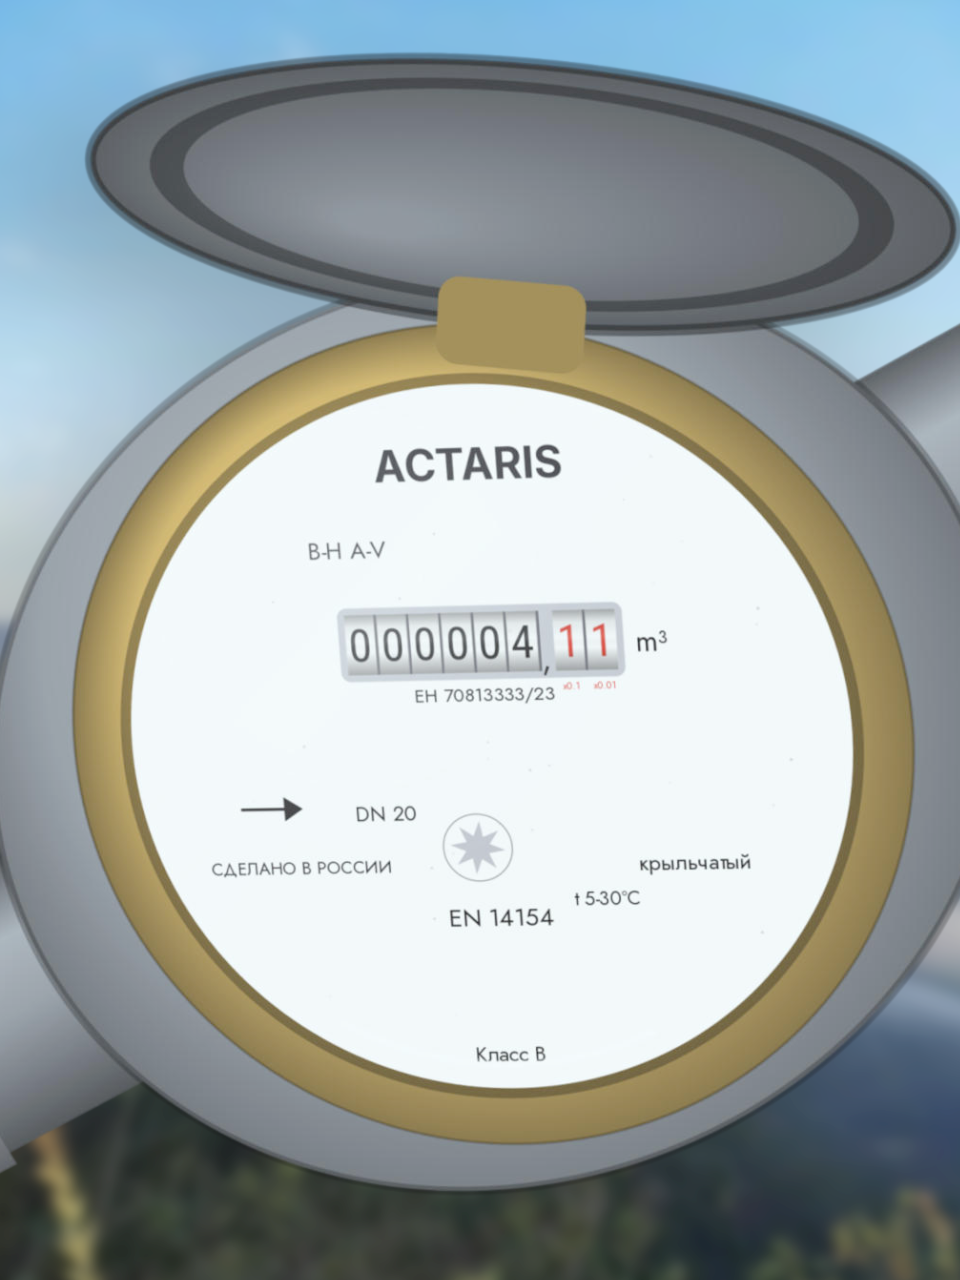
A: 4.11 m³
